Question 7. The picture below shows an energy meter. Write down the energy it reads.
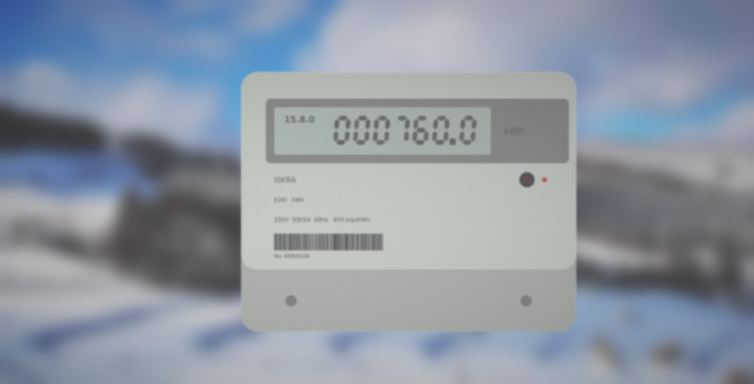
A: 760.0 kWh
